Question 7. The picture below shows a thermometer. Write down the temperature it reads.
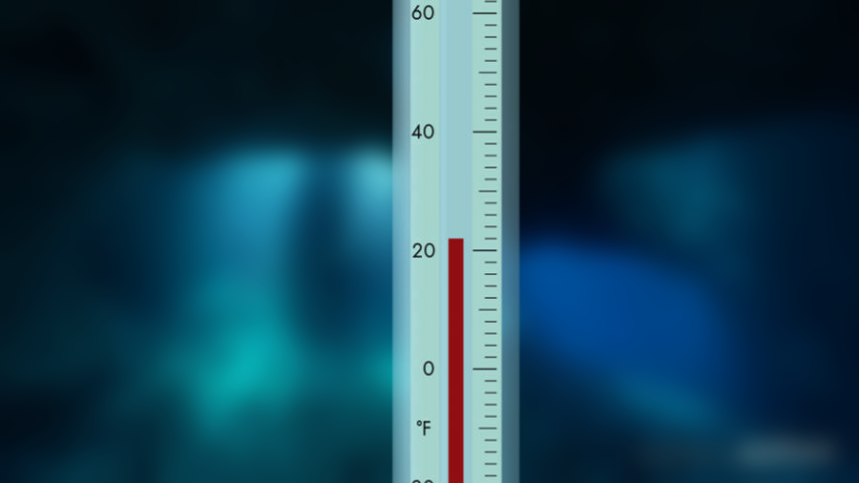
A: 22 °F
